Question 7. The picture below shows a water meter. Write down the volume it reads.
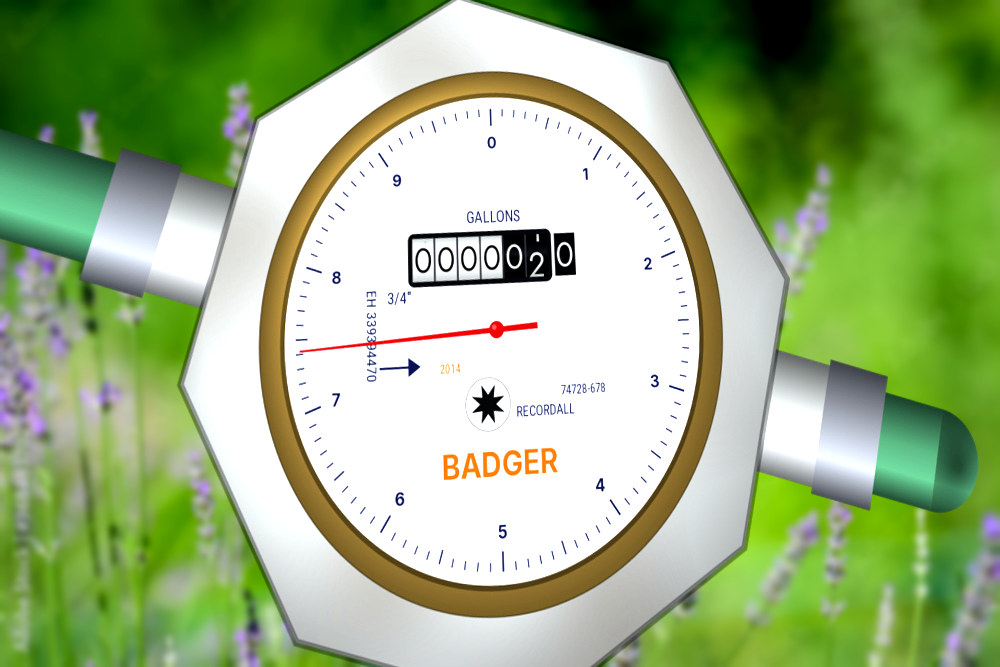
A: 17.4 gal
